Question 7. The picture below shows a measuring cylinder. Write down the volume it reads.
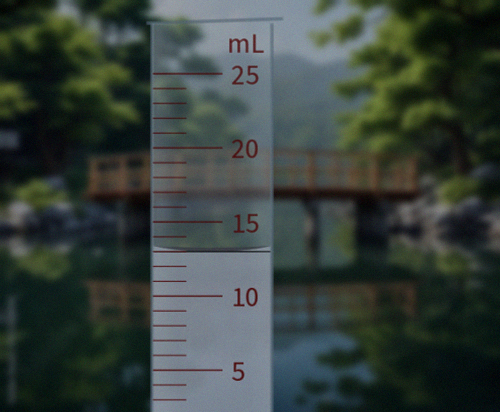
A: 13 mL
